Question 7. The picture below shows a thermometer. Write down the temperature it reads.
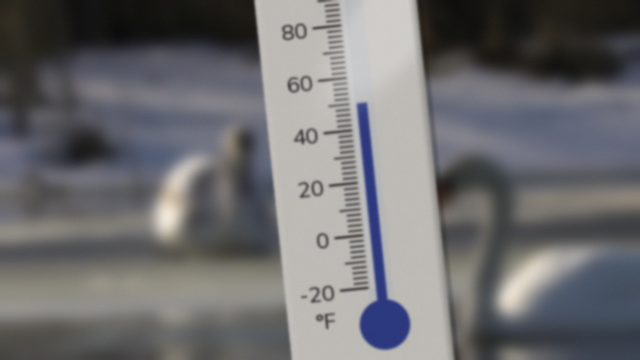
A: 50 °F
